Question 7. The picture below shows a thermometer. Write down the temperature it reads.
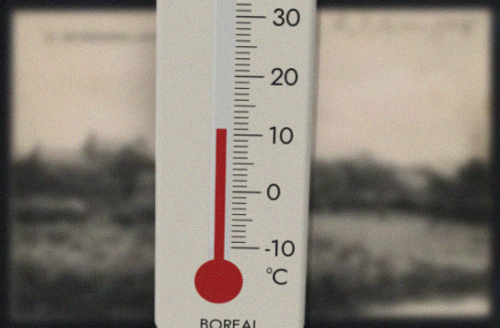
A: 11 °C
